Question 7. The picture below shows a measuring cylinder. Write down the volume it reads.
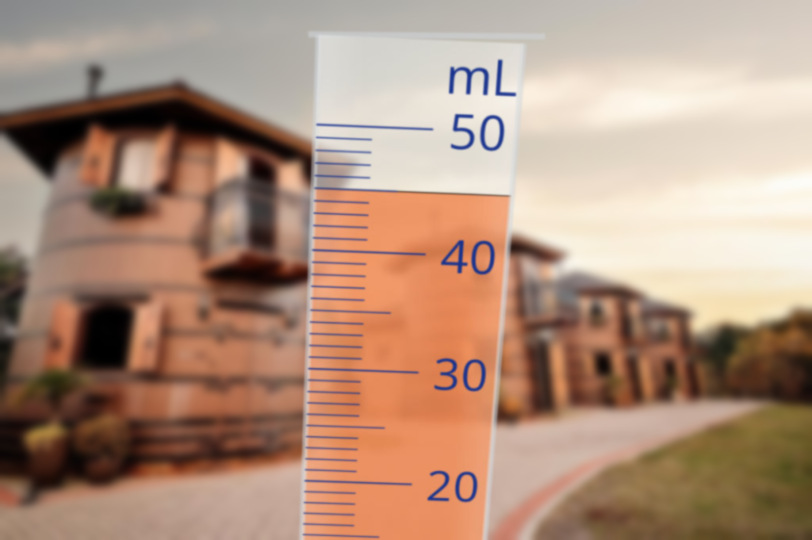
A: 45 mL
